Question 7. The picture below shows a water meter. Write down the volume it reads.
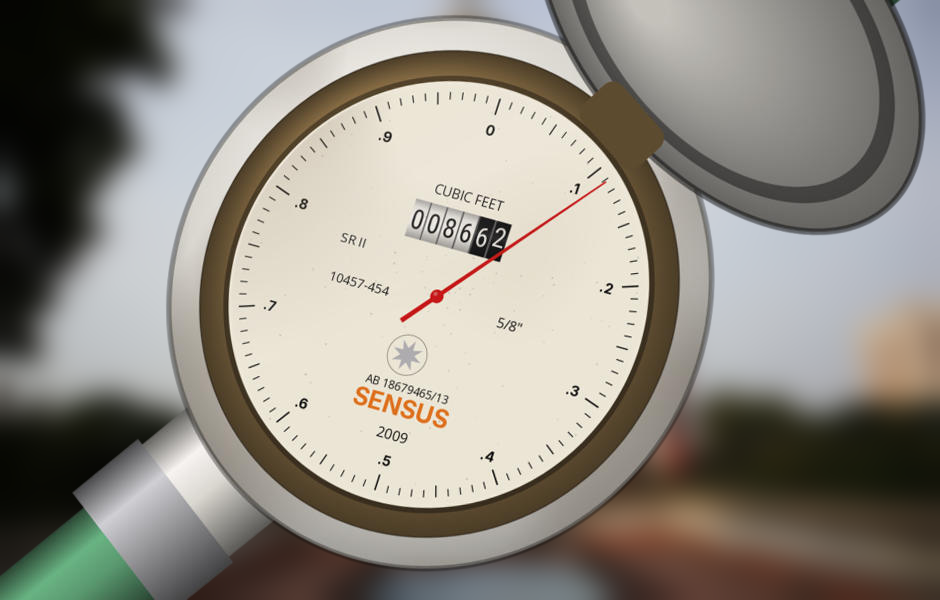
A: 8662.11 ft³
